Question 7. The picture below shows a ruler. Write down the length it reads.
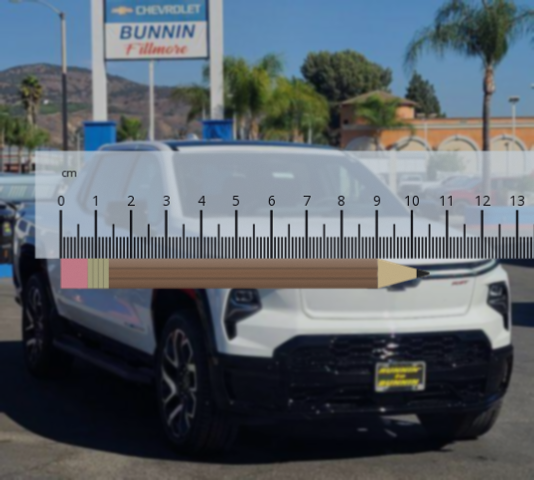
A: 10.5 cm
